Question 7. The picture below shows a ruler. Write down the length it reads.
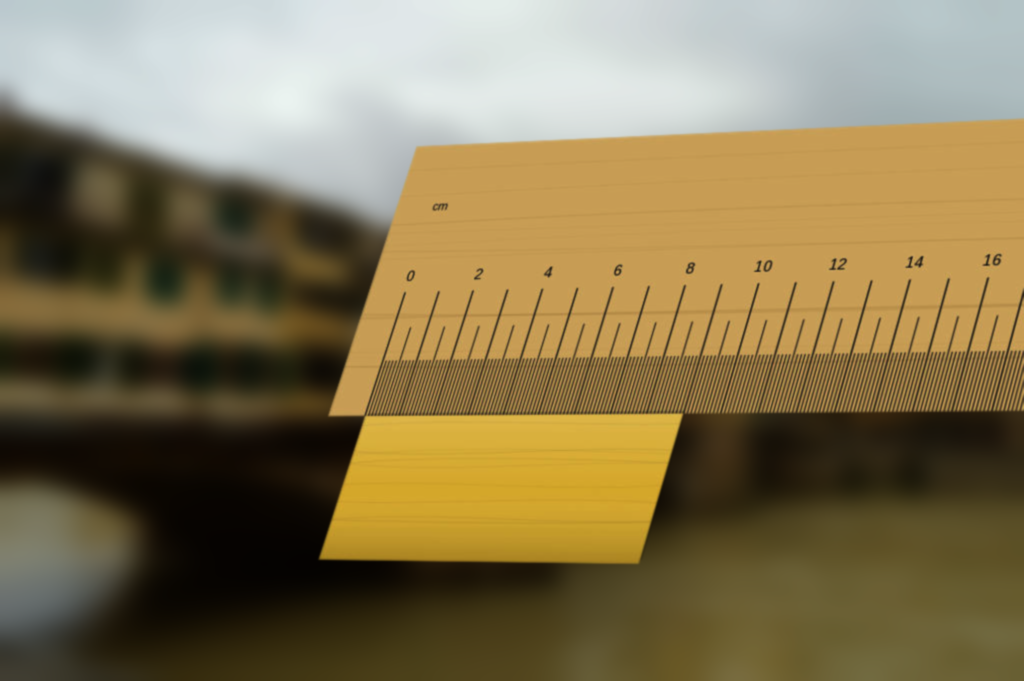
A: 9 cm
